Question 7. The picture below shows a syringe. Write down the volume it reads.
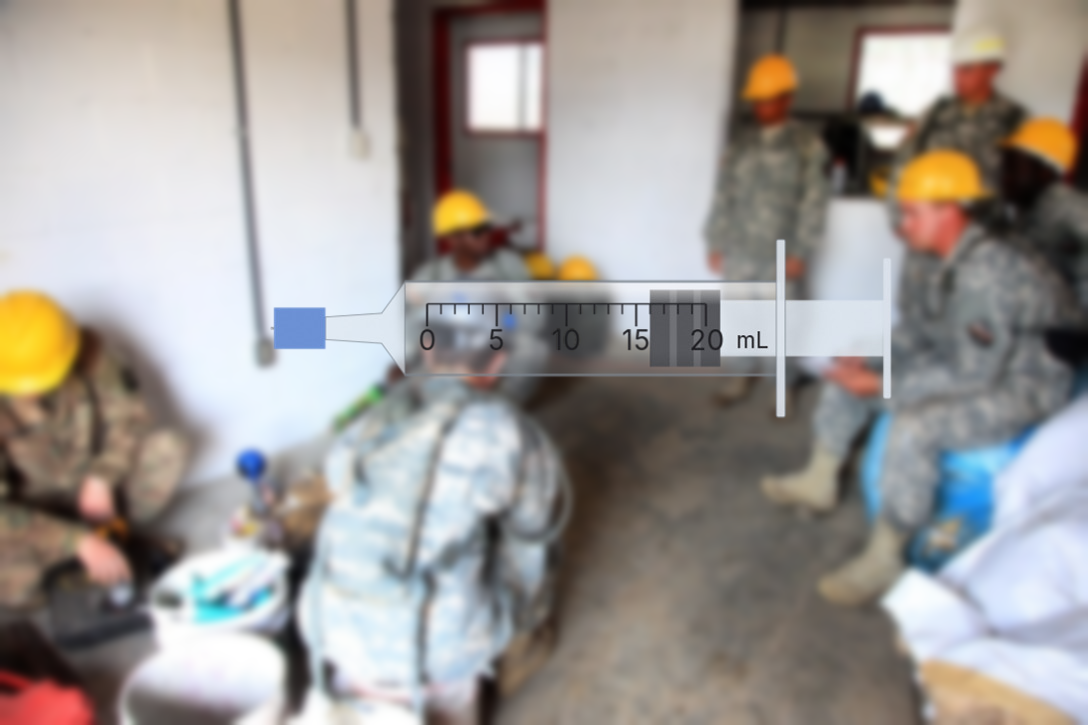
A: 16 mL
